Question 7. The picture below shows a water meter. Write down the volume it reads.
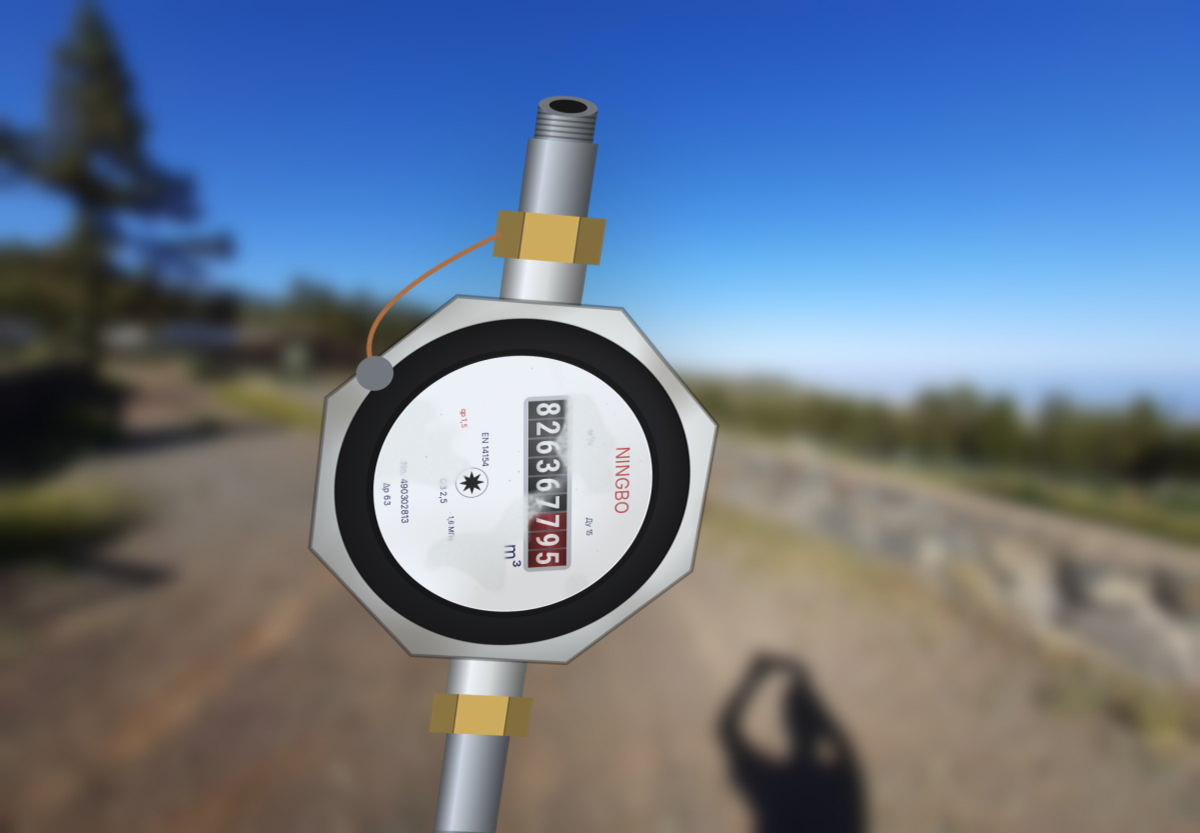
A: 826367.795 m³
